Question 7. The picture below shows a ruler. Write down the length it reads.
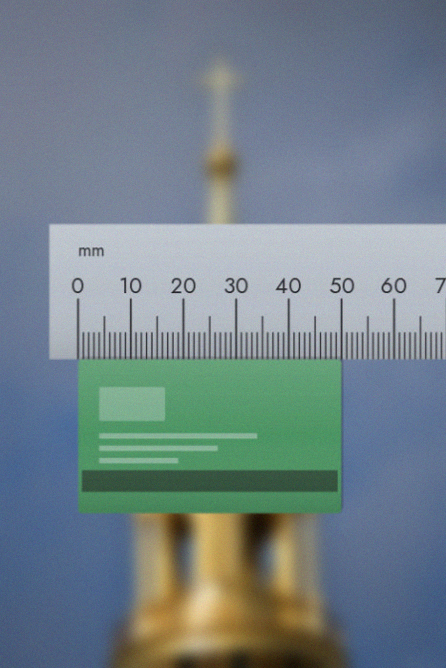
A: 50 mm
